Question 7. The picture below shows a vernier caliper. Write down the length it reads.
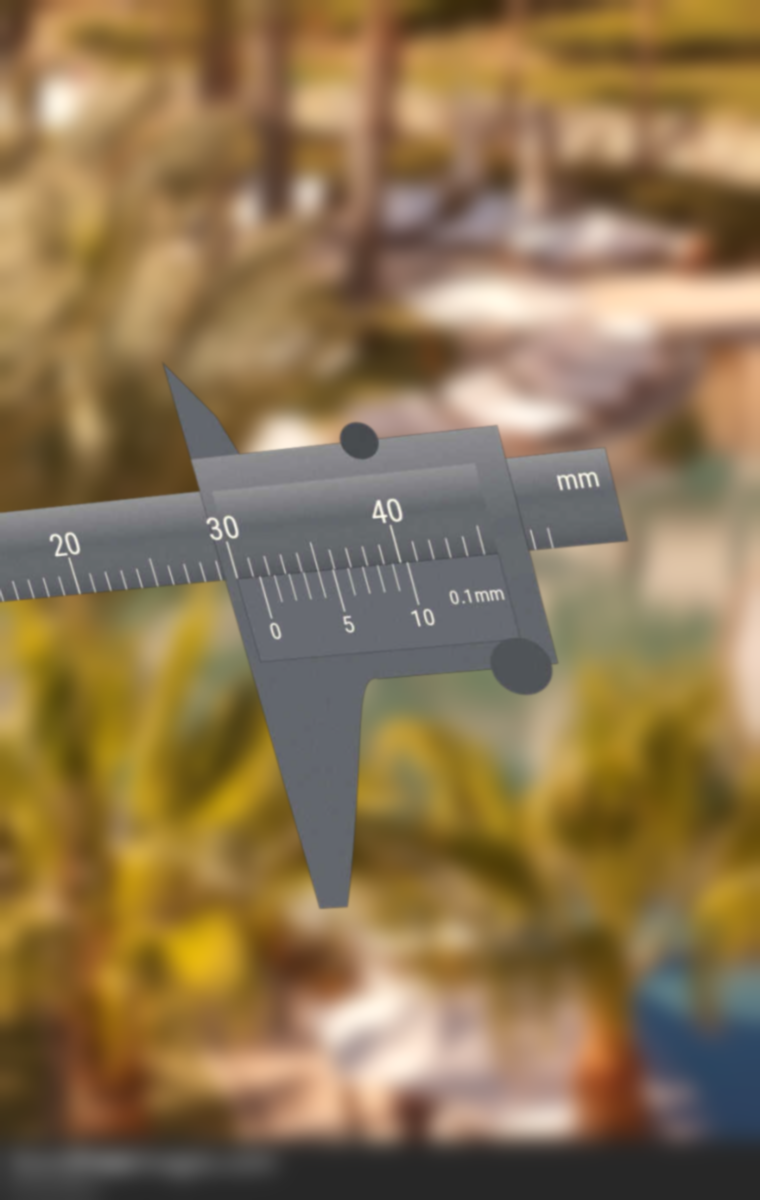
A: 31.4 mm
